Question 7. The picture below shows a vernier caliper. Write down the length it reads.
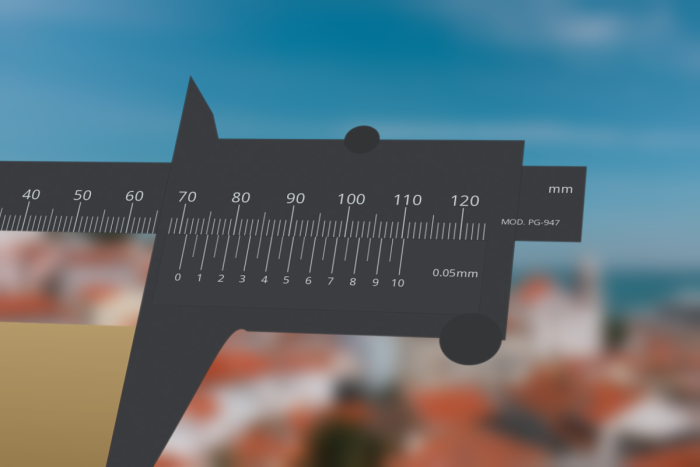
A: 71.4 mm
